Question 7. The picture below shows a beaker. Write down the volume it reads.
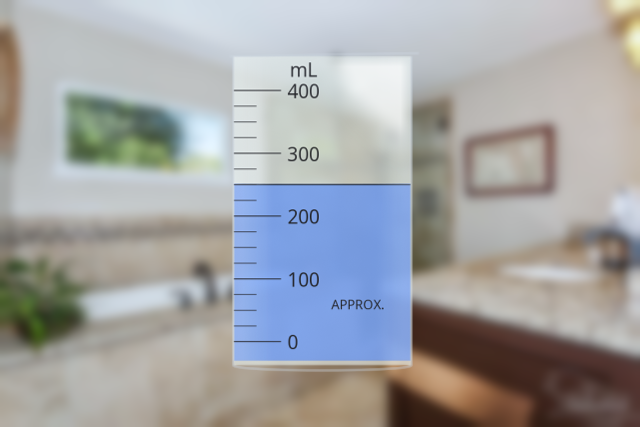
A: 250 mL
